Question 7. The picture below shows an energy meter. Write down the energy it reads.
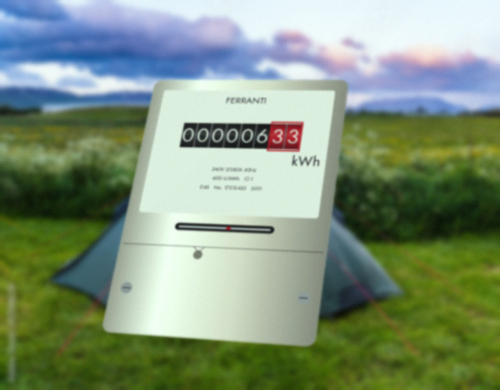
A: 6.33 kWh
